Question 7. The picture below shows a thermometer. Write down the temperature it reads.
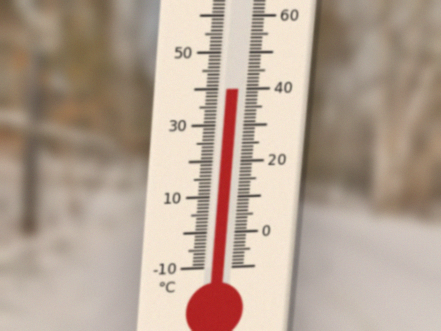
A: 40 °C
